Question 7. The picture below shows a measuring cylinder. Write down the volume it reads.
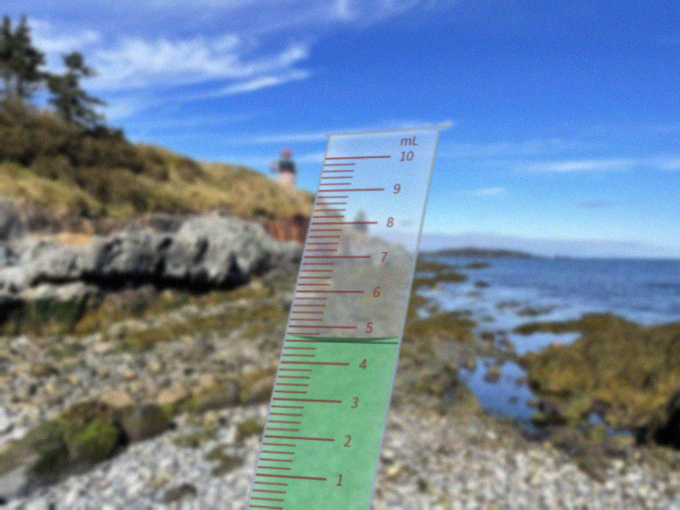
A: 4.6 mL
